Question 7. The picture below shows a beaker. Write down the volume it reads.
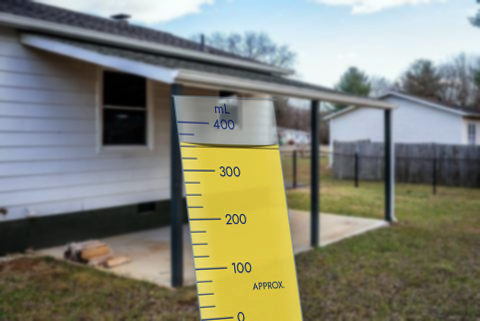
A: 350 mL
